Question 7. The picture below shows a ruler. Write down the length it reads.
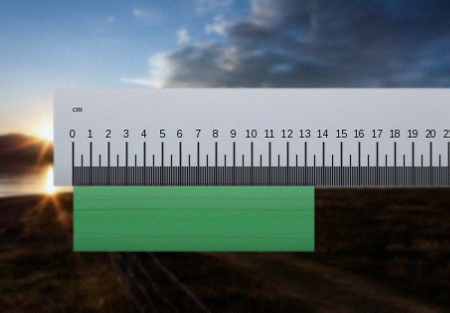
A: 13.5 cm
